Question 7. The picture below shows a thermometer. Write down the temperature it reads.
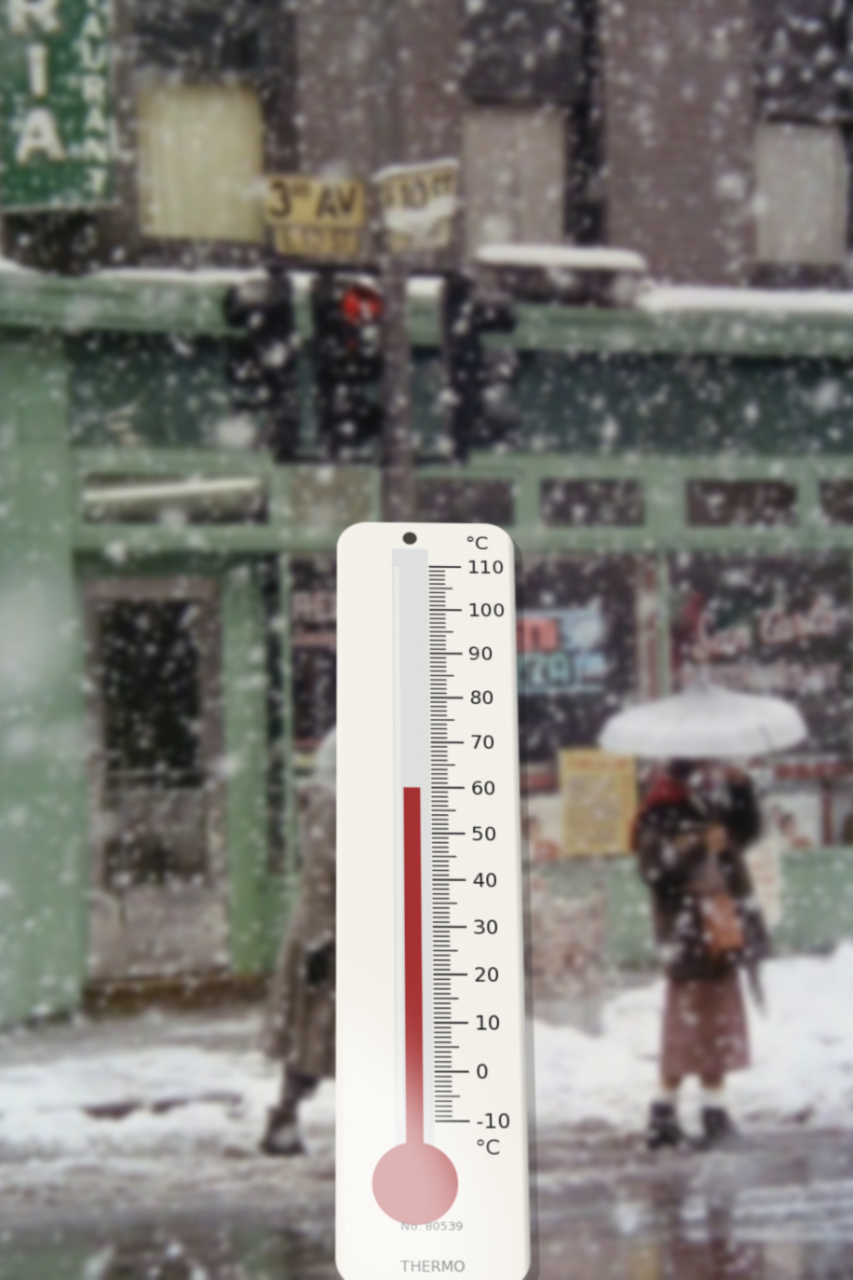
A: 60 °C
